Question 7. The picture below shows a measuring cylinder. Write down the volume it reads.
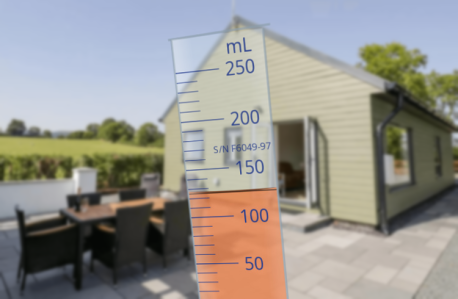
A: 125 mL
